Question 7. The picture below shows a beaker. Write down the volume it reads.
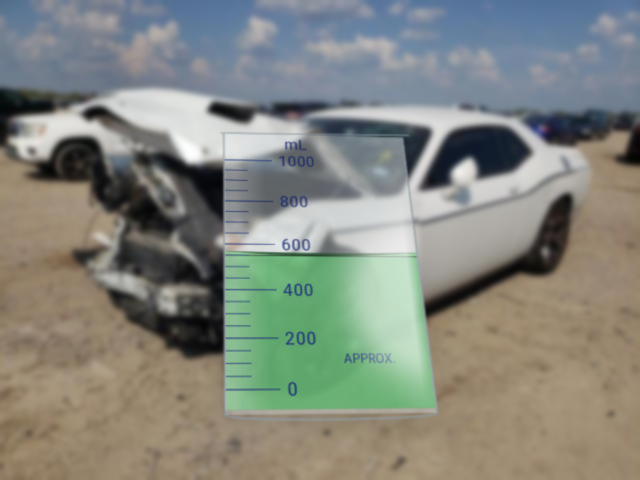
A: 550 mL
